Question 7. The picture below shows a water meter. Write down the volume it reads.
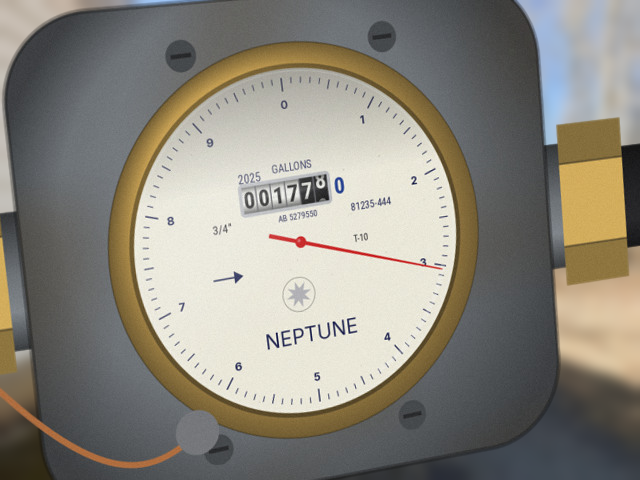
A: 17783.0 gal
